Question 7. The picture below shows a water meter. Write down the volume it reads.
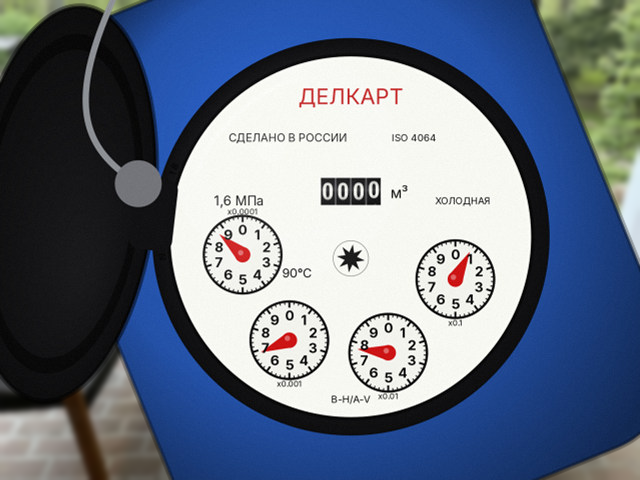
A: 0.0768 m³
